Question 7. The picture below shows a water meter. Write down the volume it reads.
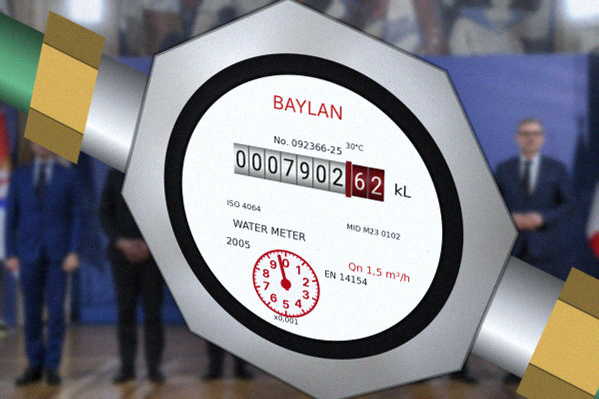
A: 7902.619 kL
